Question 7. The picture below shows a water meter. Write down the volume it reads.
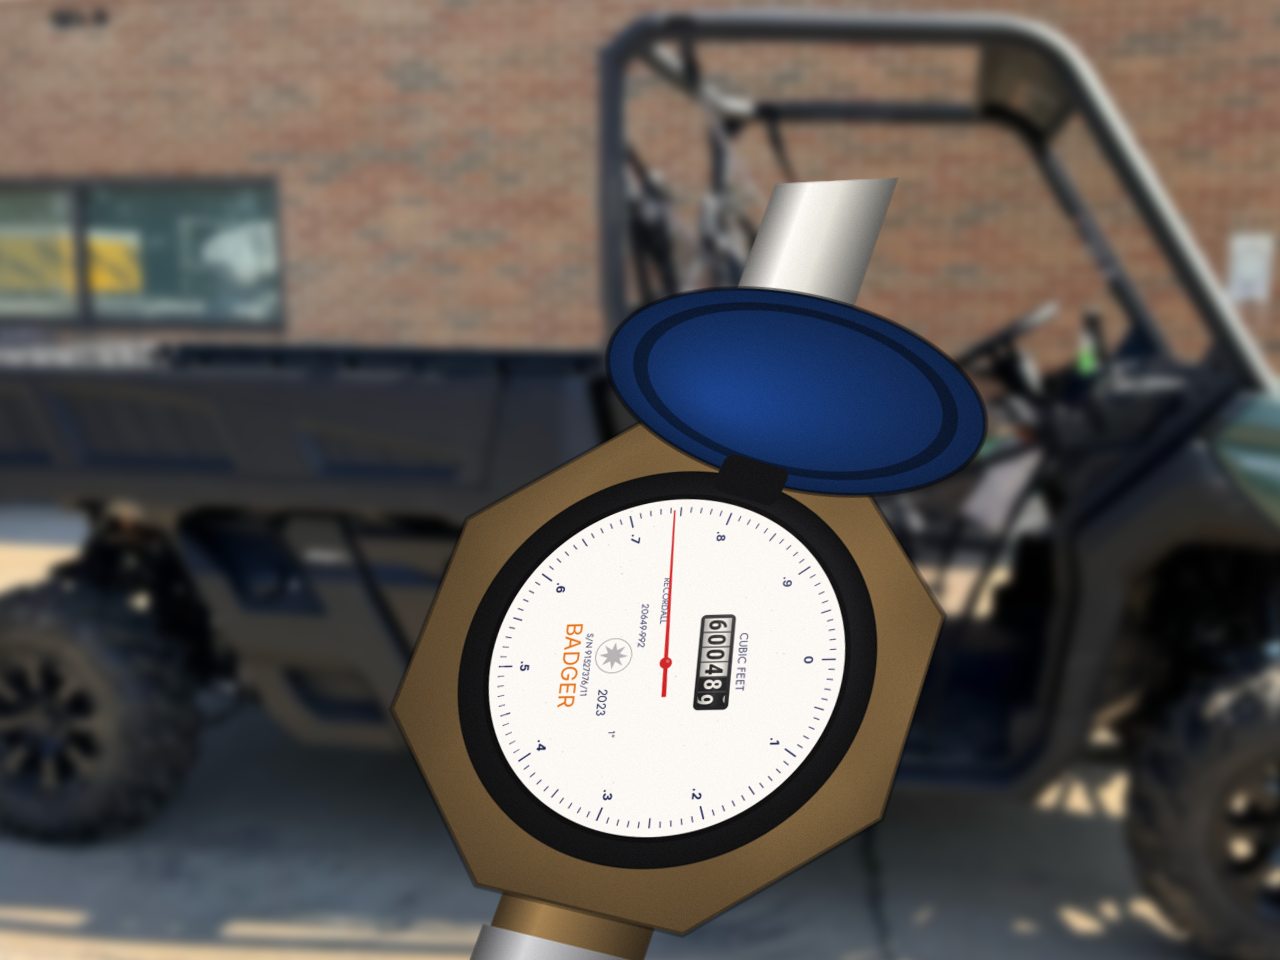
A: 600488.74 ft³
